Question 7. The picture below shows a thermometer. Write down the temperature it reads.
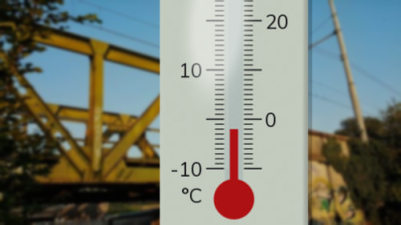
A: -2 °C
